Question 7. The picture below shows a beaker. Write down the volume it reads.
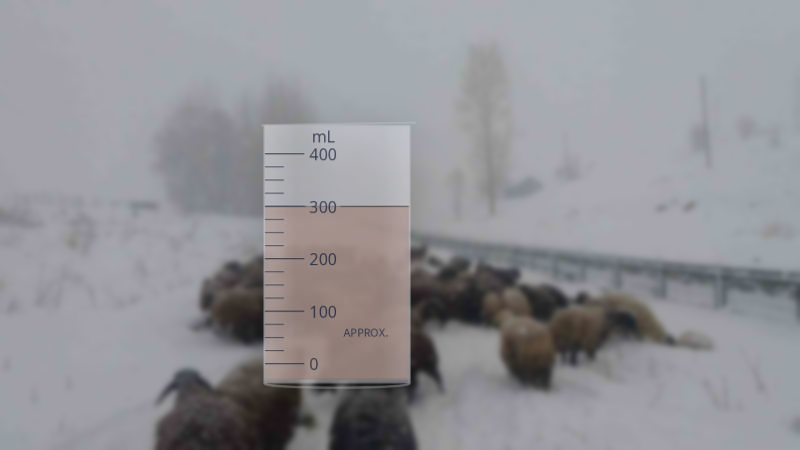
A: 300 mL
